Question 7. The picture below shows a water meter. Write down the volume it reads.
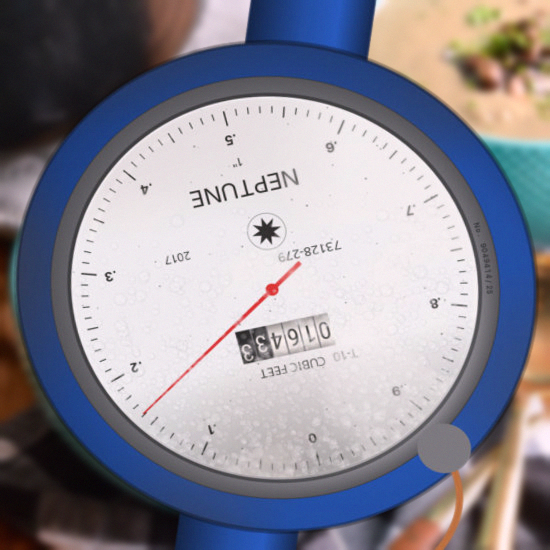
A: 16433.16 ft³
